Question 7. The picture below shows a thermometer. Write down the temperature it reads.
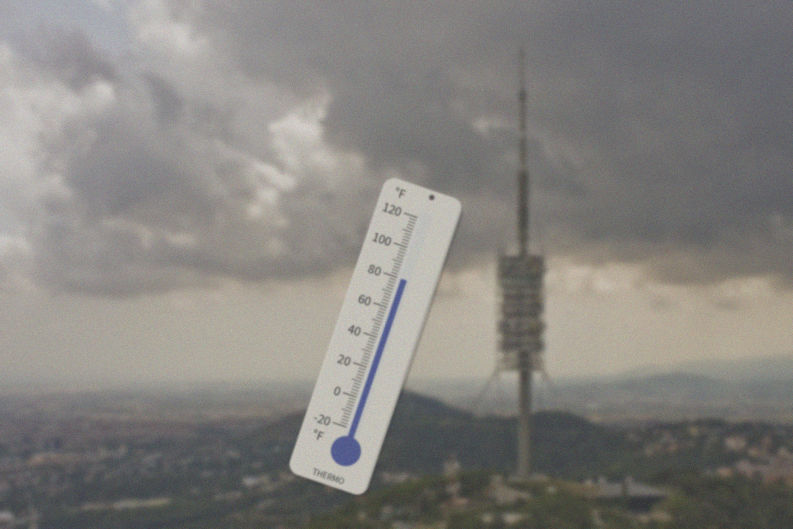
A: 80 °F
